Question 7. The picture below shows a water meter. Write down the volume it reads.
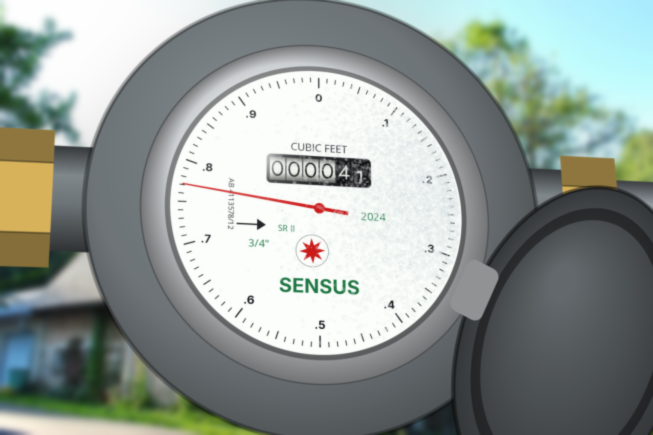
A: 40.77 ft³
